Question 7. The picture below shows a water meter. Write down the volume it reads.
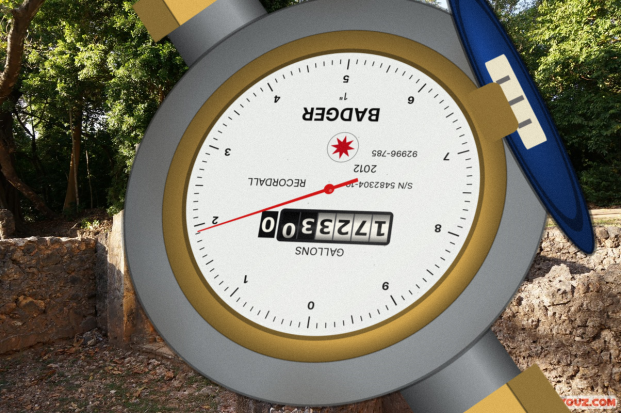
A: 1723301.9 gal
